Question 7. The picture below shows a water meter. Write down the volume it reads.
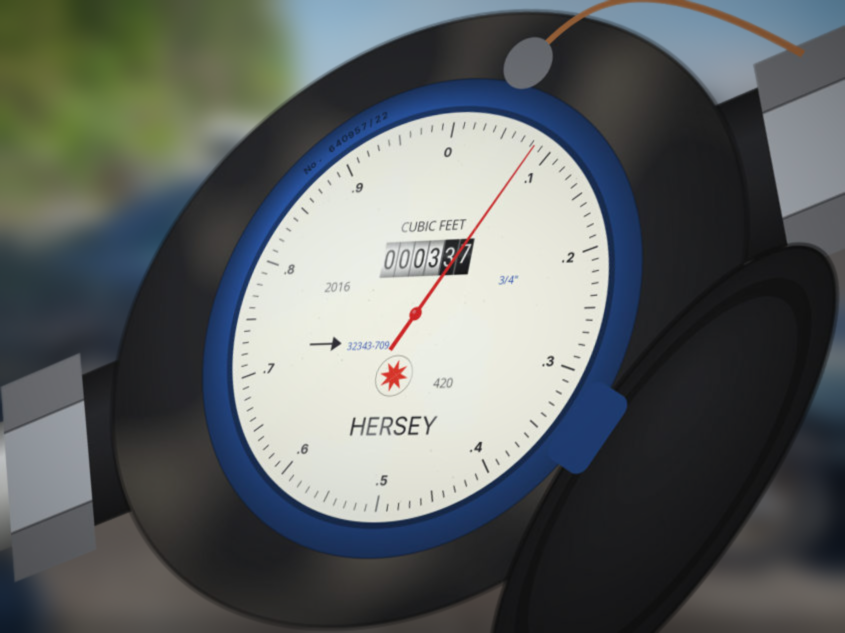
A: 337.08 ft³
